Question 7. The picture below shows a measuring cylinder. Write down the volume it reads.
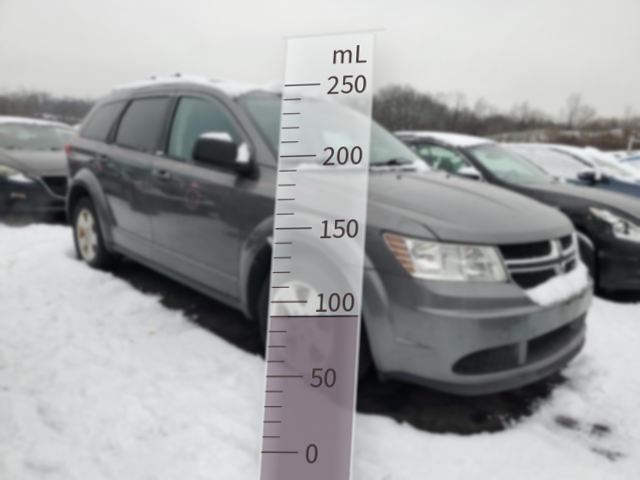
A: 90 mL
